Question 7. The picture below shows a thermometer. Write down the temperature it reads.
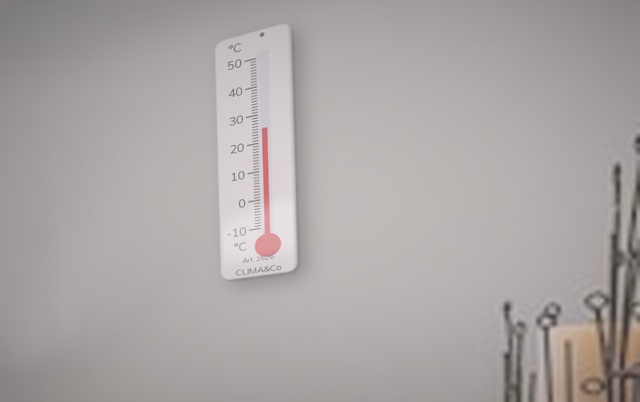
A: 25 °C
